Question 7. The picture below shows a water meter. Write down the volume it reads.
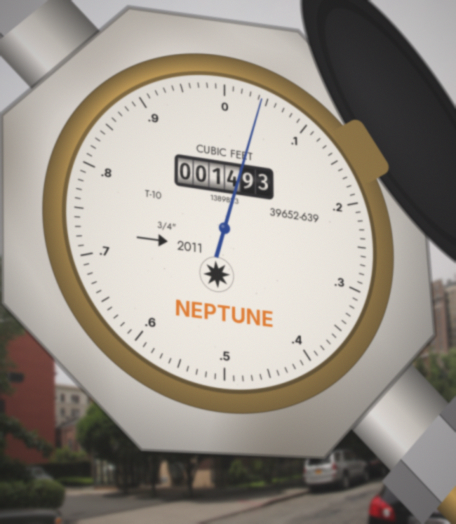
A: 1493.04 ft³
